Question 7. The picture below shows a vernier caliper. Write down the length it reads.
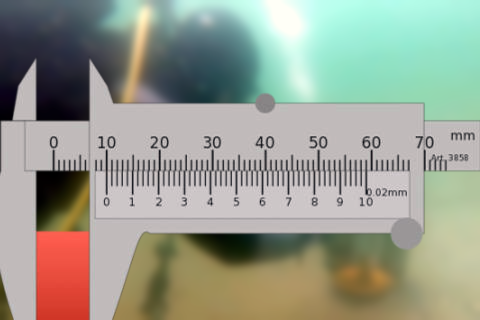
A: 10.0 mm
